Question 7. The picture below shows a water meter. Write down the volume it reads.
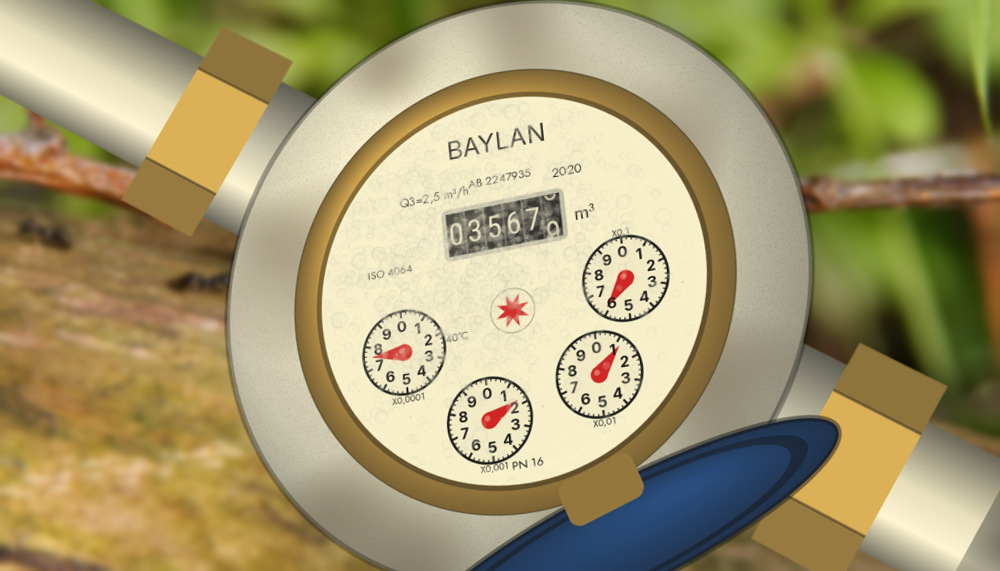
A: 35678.6117 m³
